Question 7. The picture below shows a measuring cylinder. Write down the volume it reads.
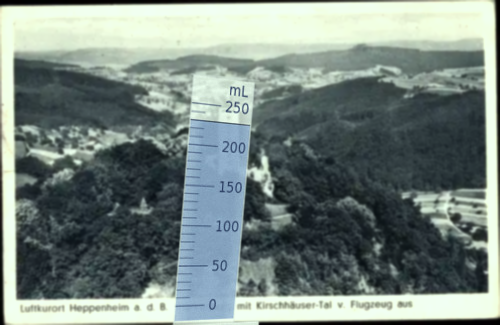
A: 230 mL
